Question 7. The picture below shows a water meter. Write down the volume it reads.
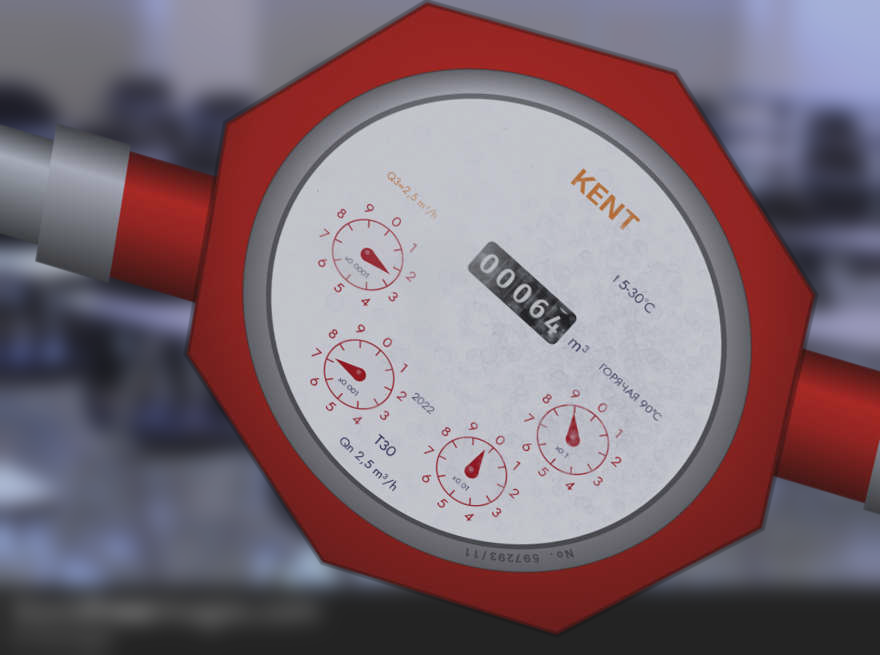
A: 63.8972 m³
